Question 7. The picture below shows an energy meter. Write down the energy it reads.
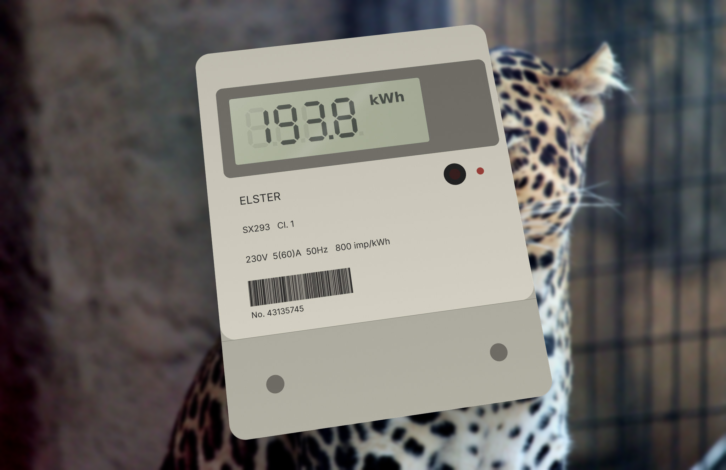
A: 193.8 kWh
